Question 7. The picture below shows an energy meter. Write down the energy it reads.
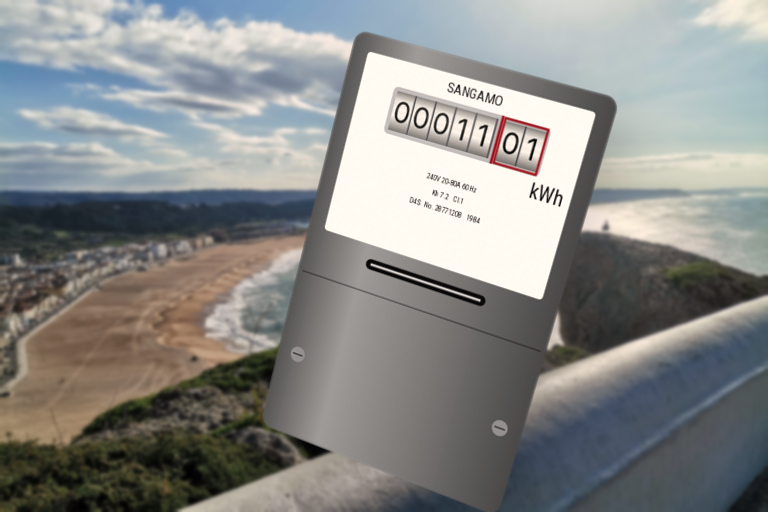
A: 11.01 kWh
